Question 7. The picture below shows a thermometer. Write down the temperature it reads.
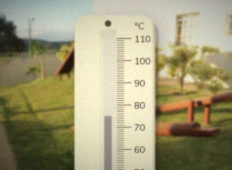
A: 75 °C
